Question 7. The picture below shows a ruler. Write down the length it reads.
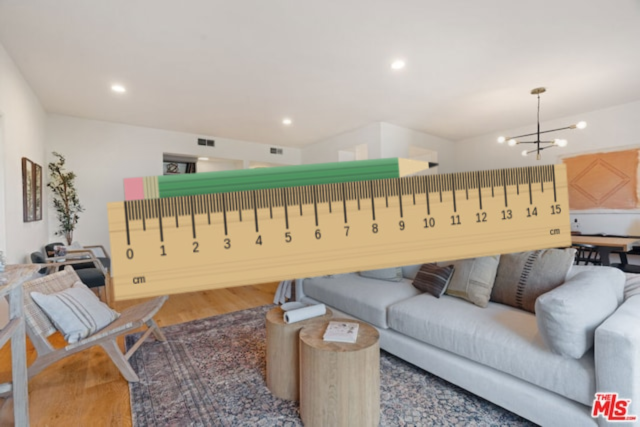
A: 10.5 cm
